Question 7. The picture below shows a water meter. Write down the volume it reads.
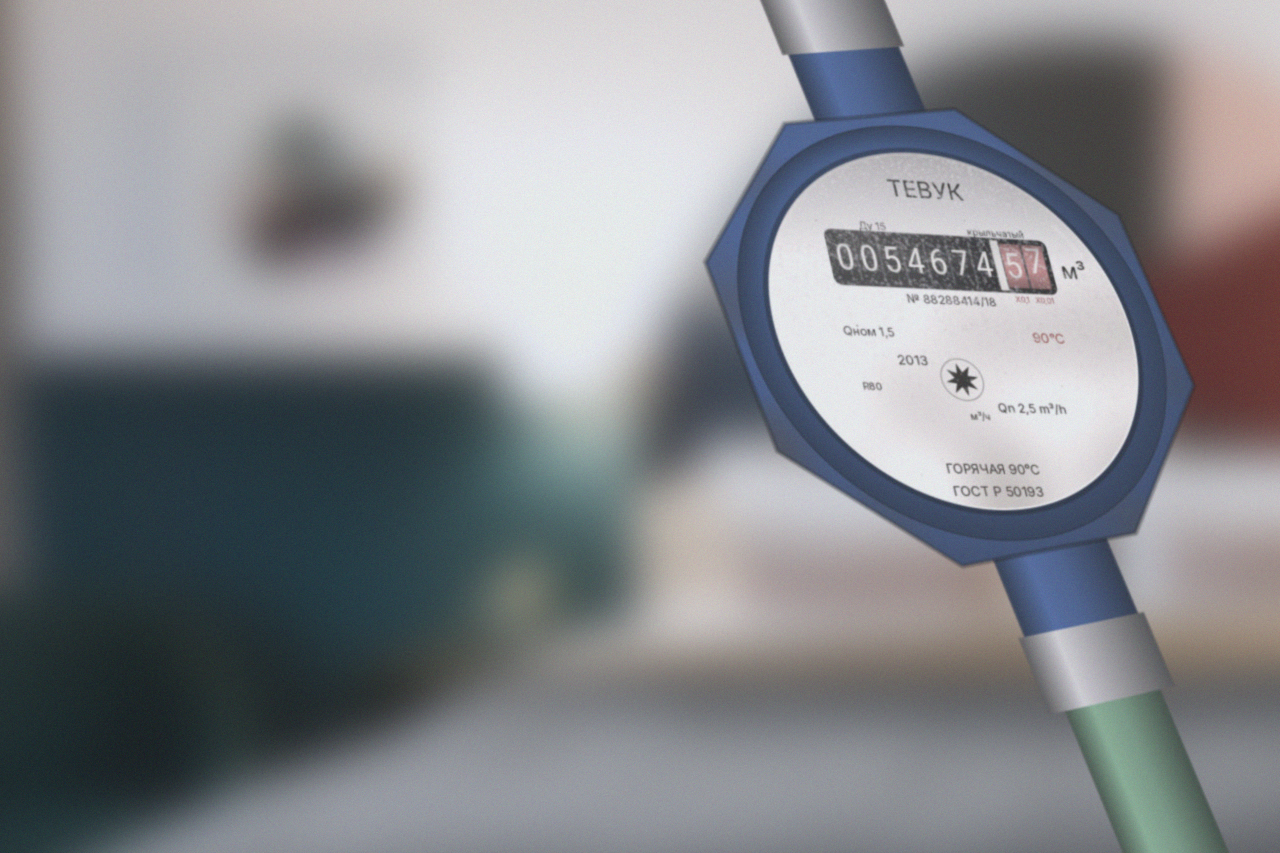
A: 54674.57 m³
